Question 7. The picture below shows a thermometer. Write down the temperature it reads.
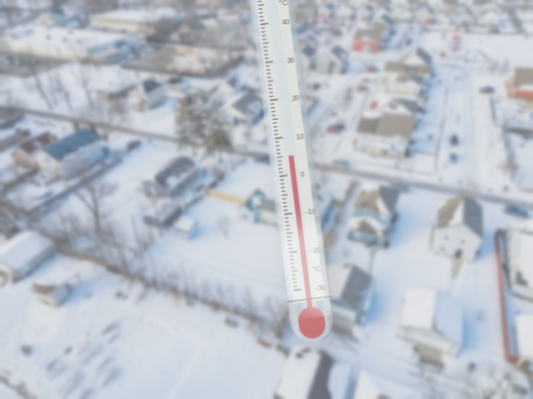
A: 5 °C
